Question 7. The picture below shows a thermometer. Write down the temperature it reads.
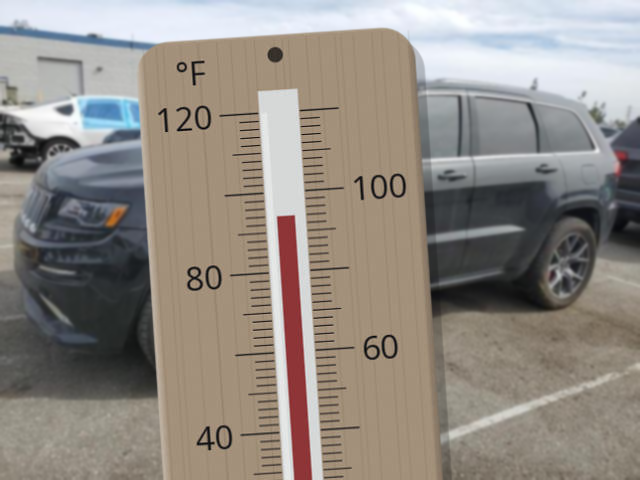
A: 94 °F
